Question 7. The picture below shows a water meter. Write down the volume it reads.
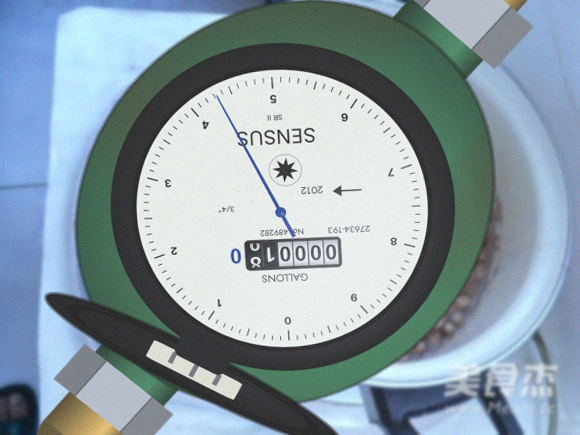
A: 184.3 gal
